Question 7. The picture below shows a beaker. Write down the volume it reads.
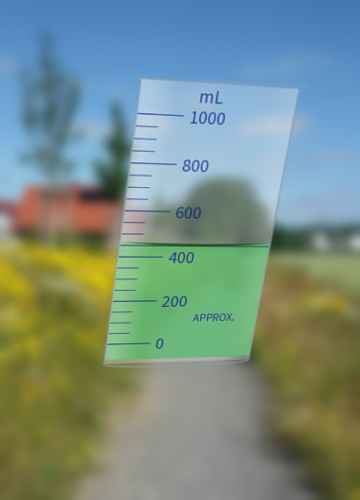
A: 450 mL
